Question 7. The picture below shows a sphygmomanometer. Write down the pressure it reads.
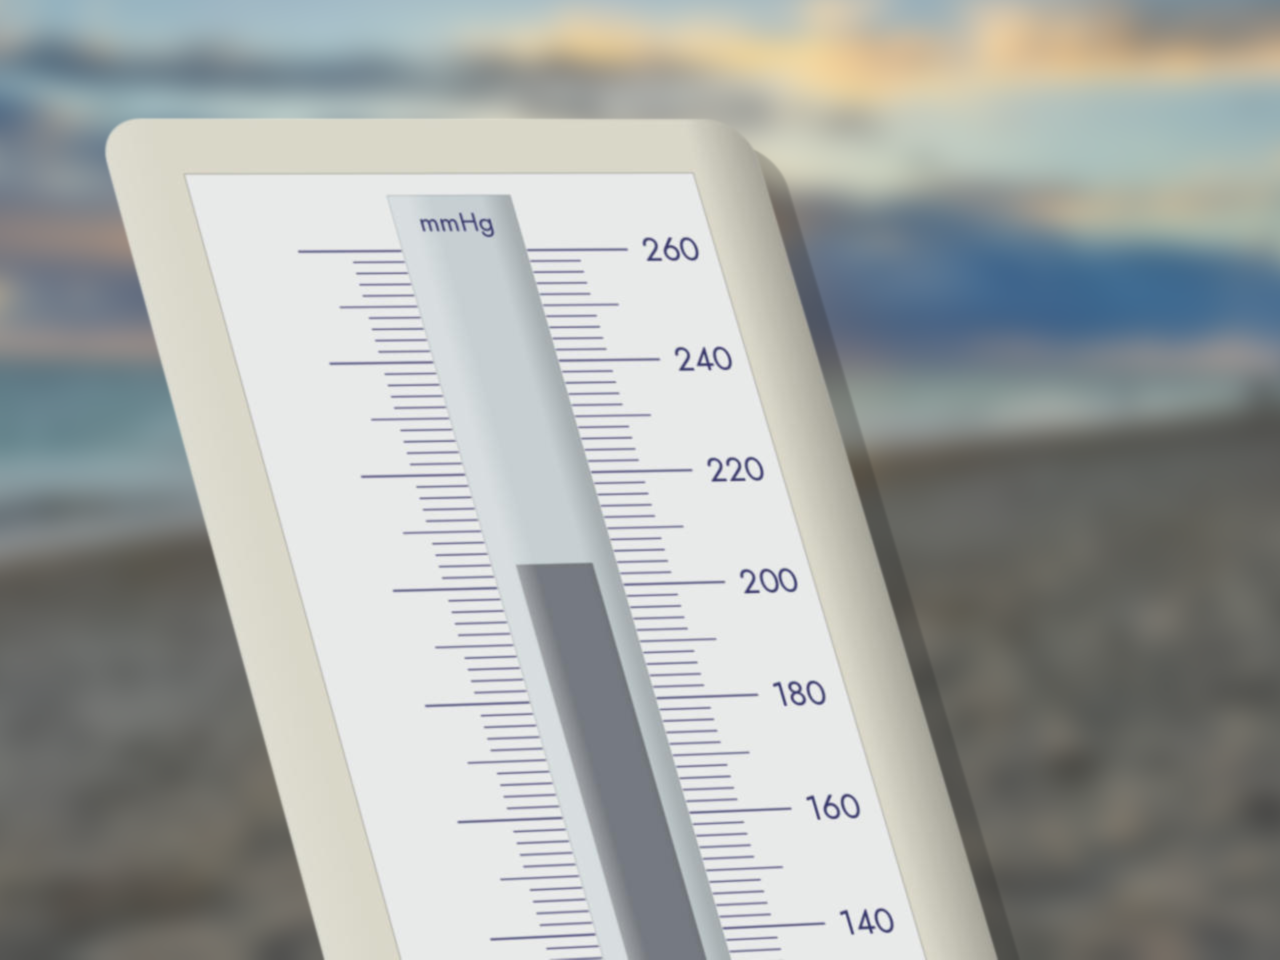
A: 204 mmHg
